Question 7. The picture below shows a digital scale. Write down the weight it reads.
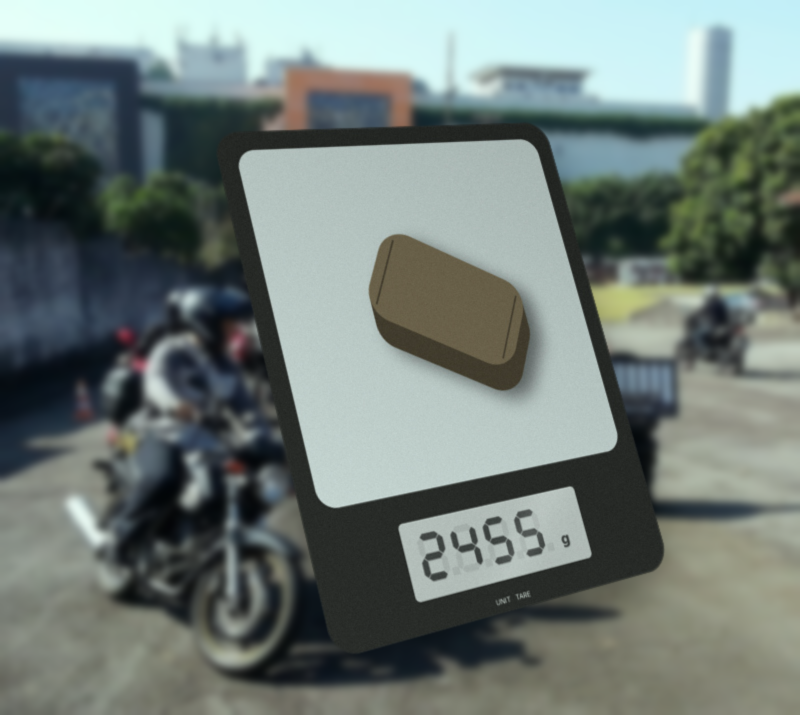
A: 2455 g
